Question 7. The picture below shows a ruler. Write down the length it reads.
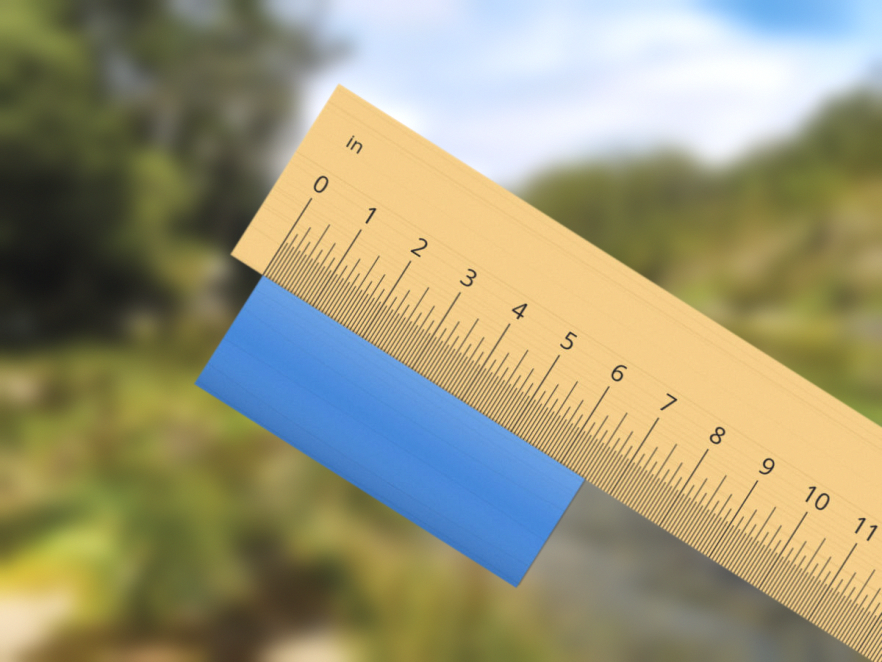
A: 6.5 in
